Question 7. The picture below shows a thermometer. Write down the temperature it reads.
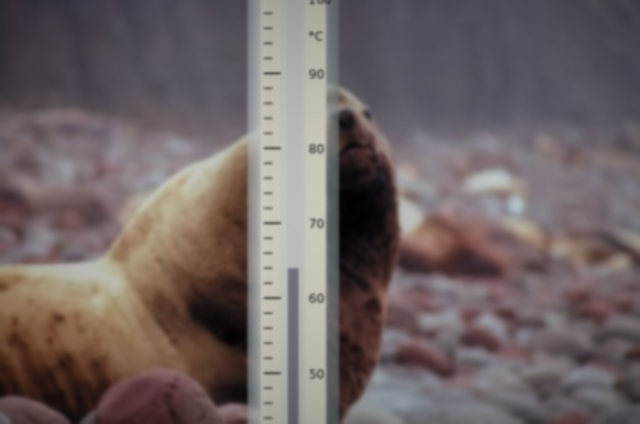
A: 64 °C
